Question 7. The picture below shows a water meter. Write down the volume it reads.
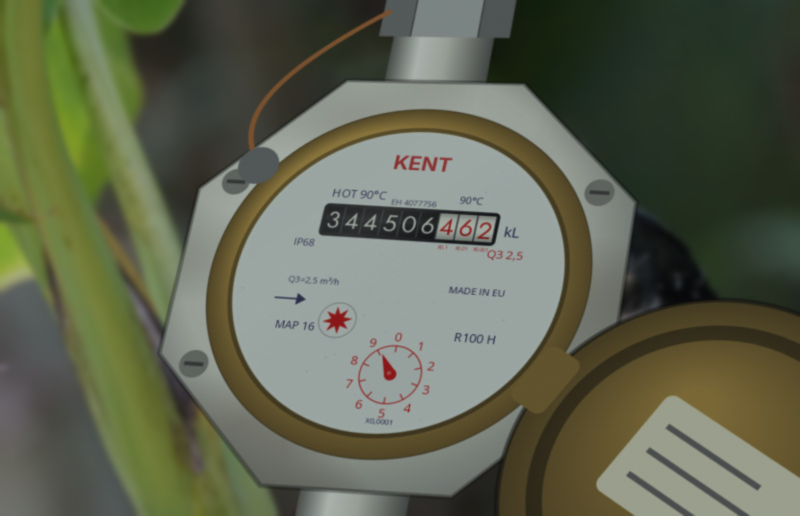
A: 344506.4619 kL
